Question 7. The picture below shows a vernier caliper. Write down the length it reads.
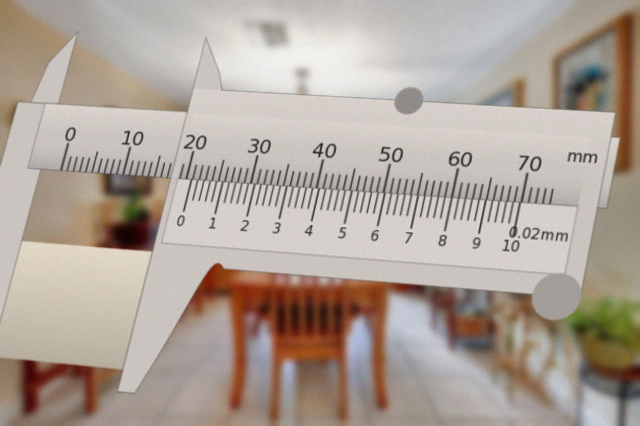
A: 20.8 mm
